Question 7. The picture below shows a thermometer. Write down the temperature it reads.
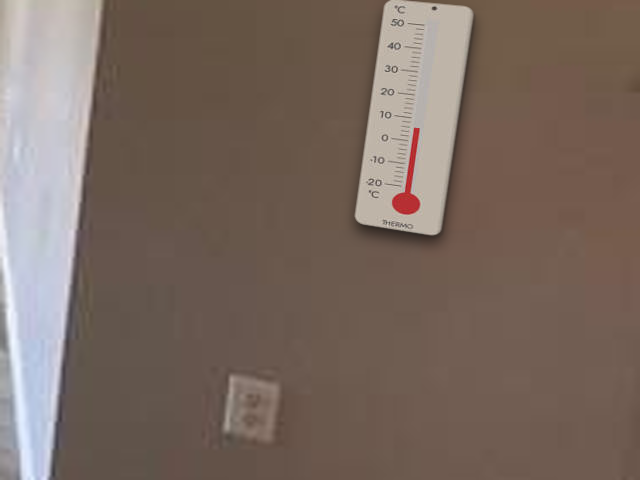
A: 6 °C
